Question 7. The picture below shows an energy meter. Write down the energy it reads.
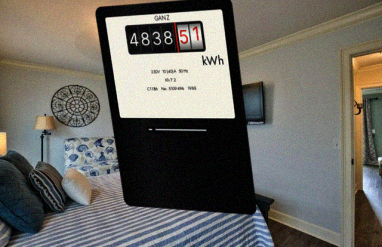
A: 4838.51 kWh
